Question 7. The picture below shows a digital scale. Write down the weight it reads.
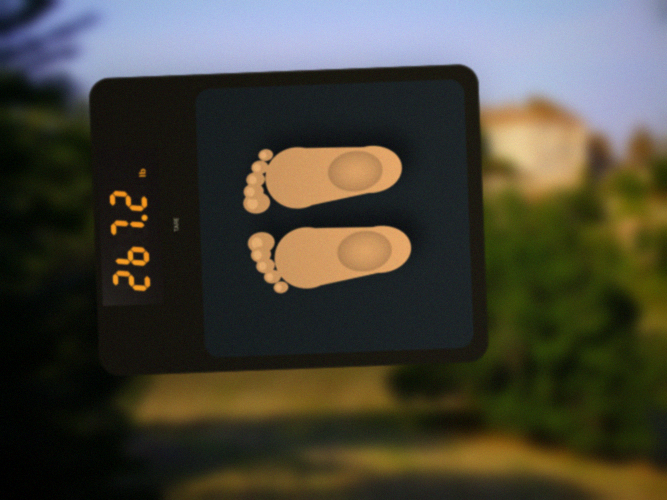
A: 267.2 lb
